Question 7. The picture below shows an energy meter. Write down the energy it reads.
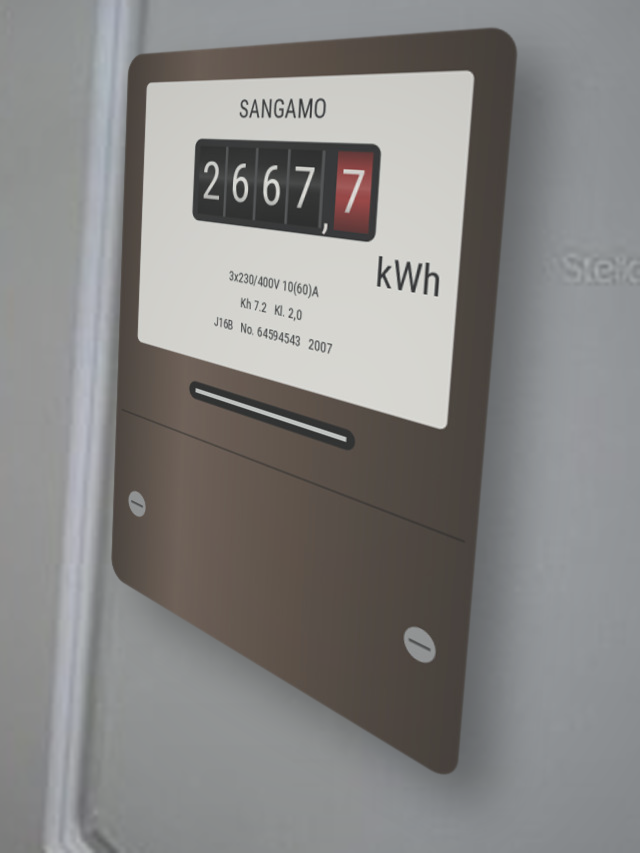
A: 2667.7 kWh
